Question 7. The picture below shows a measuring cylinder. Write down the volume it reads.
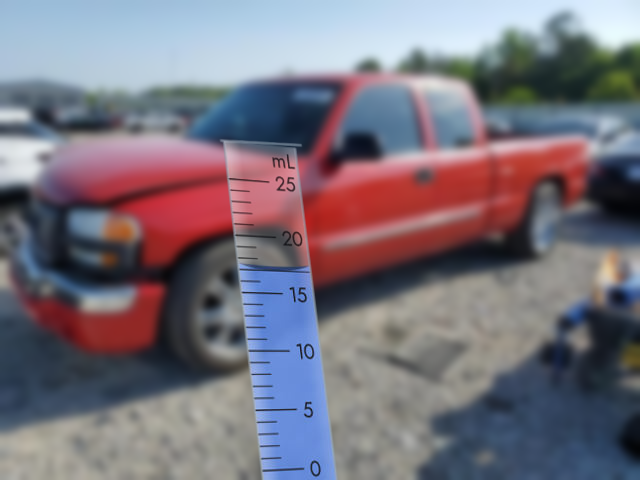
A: 17 mL
